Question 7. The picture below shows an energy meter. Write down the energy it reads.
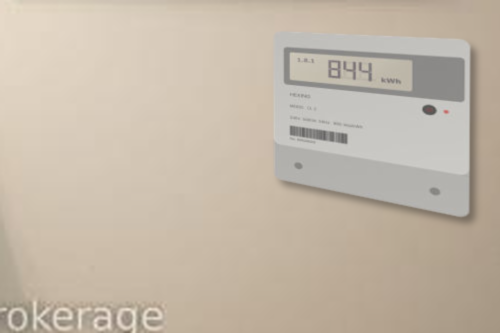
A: 844 kWh
